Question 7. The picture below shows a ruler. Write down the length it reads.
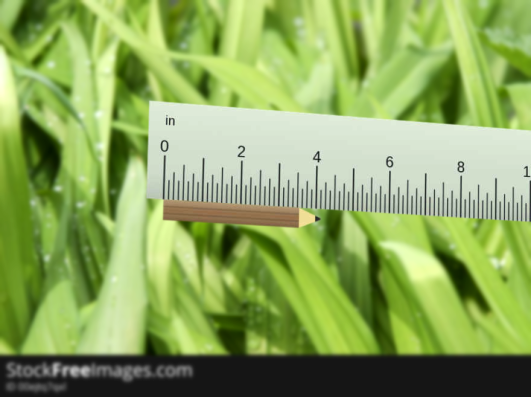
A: 4.125 in
